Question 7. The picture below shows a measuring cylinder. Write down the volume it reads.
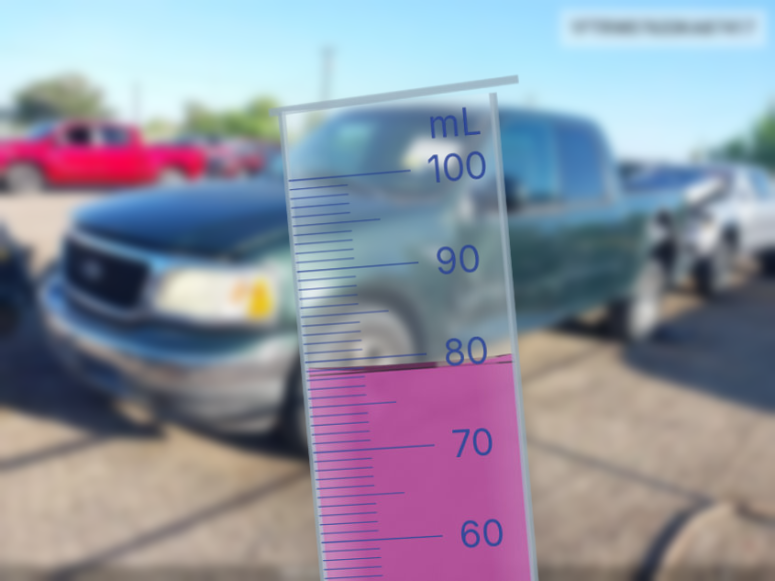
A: 78.5 mL
